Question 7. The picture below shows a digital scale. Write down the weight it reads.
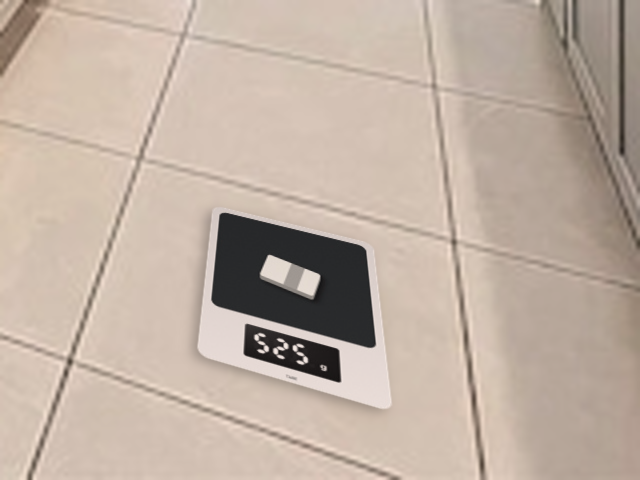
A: 525 g
